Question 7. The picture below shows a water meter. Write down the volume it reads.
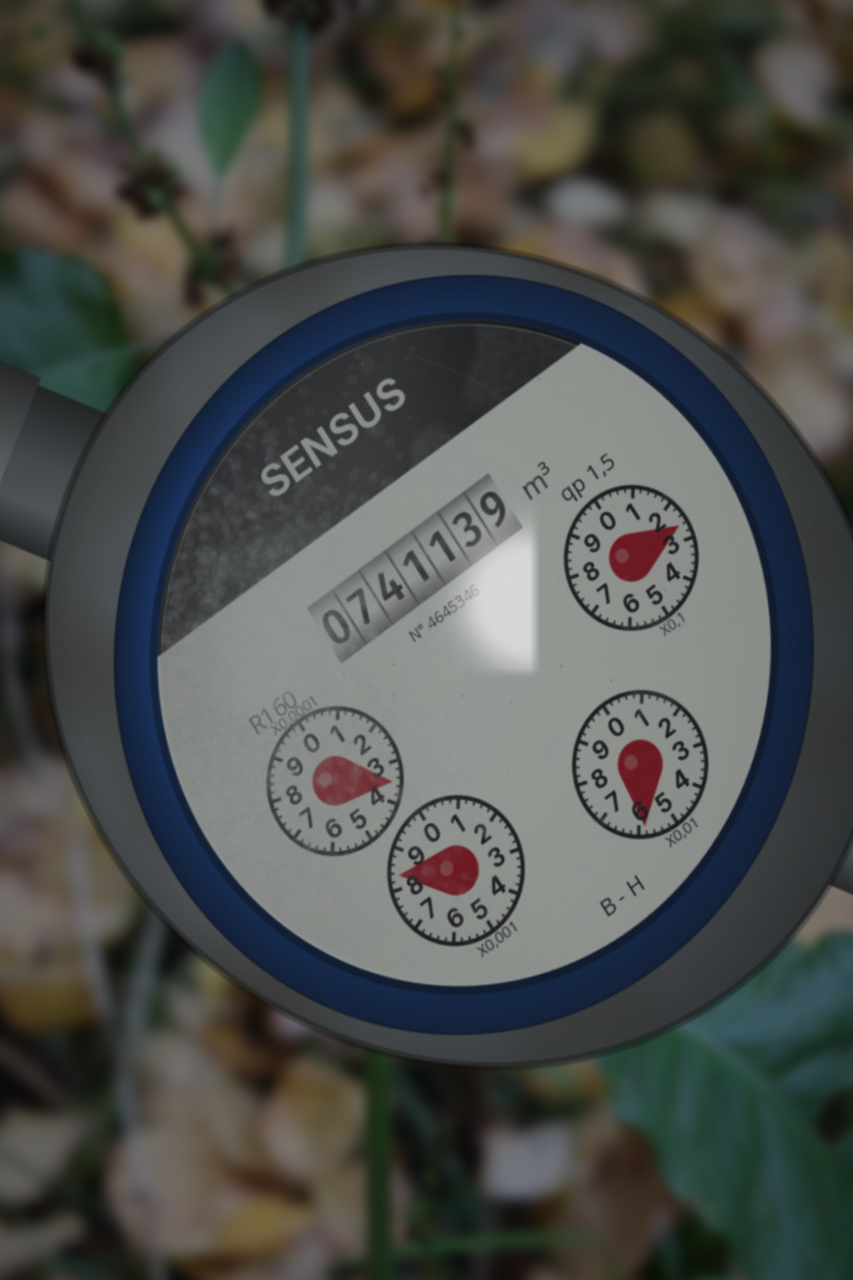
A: 741139.2583 m³
